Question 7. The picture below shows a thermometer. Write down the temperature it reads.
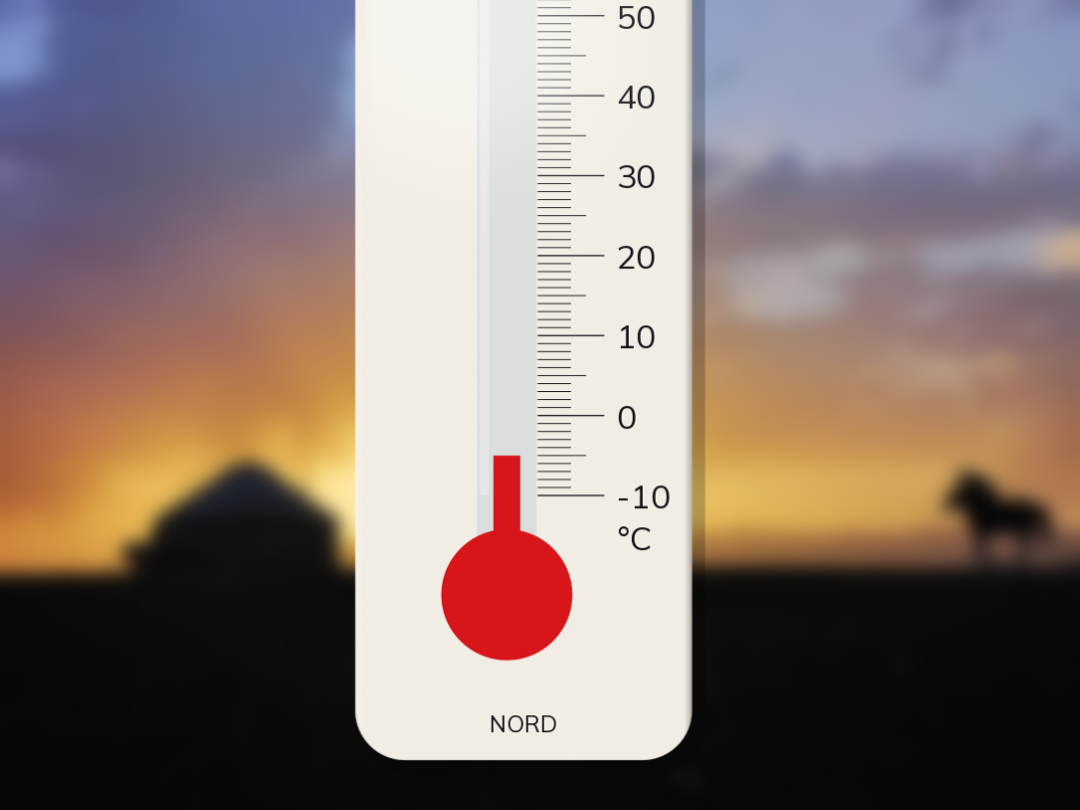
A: -5 °C
